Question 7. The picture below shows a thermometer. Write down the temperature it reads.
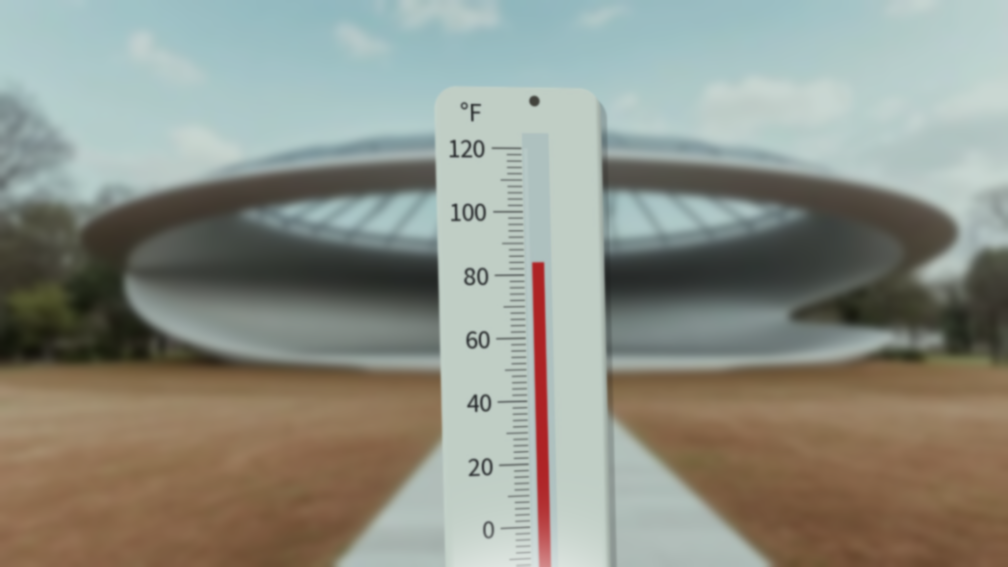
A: 84 °F
